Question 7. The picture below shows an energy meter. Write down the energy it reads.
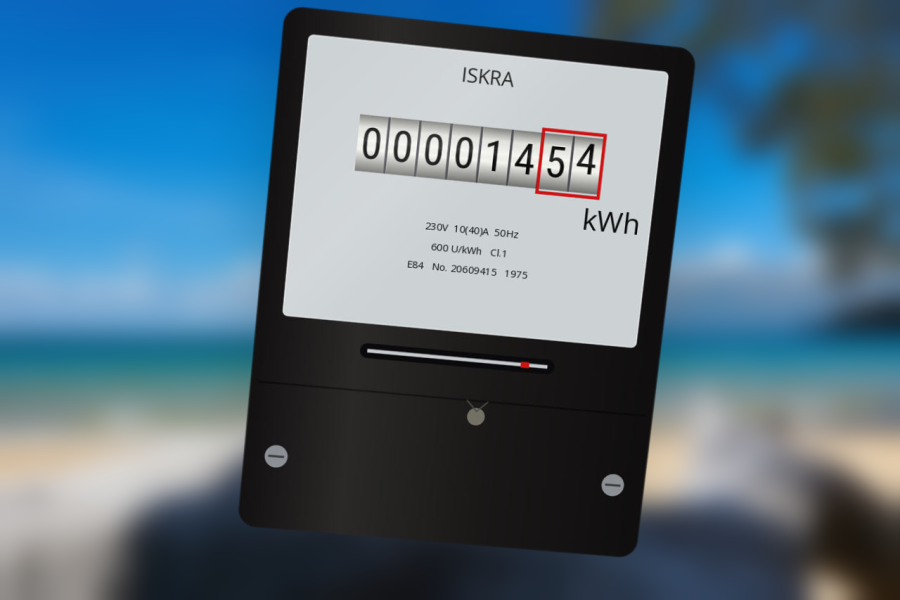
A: 14.54 kWh
